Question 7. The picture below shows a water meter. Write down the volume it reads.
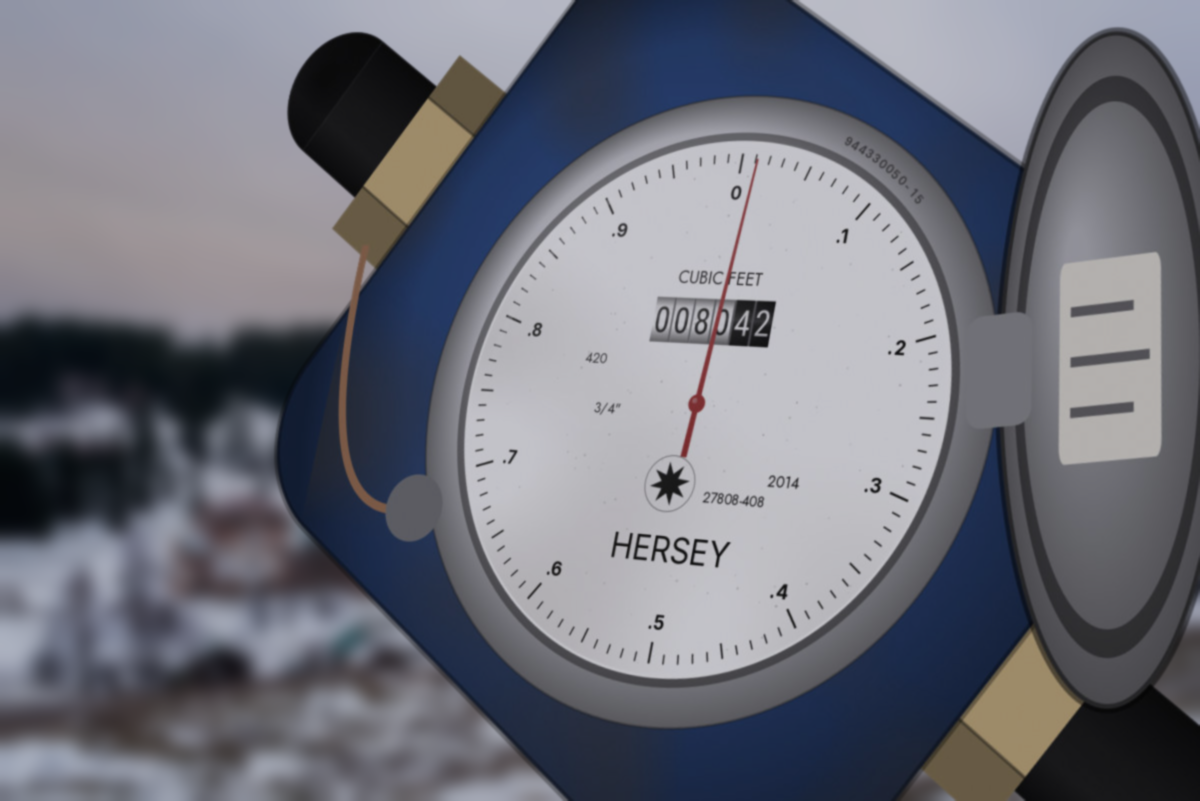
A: 8042.01 ft³
